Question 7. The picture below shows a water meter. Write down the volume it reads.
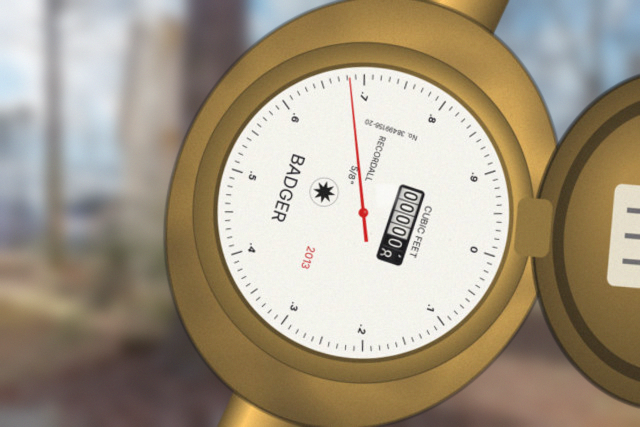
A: 7.68 ft³
